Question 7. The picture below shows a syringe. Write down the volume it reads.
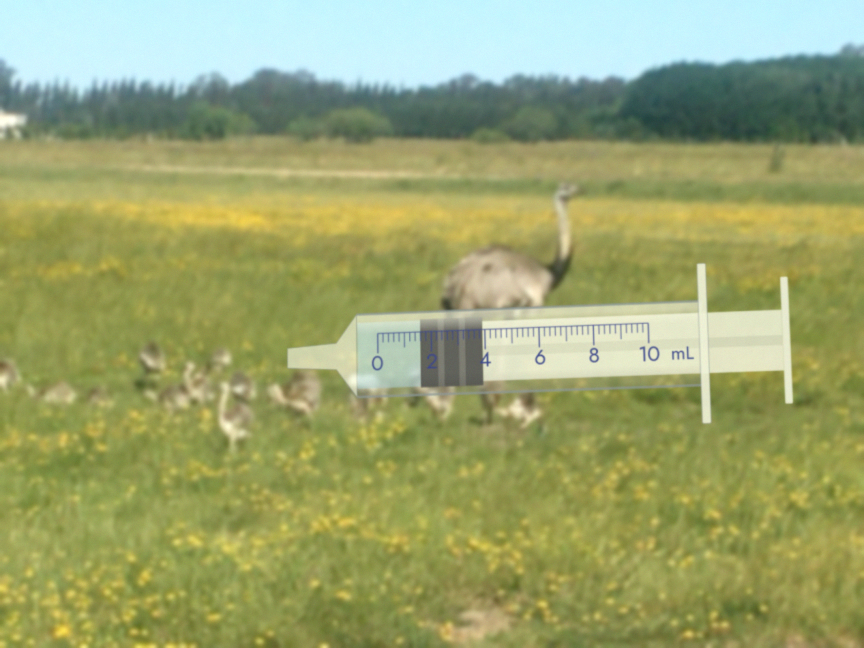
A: 1.6 mL
